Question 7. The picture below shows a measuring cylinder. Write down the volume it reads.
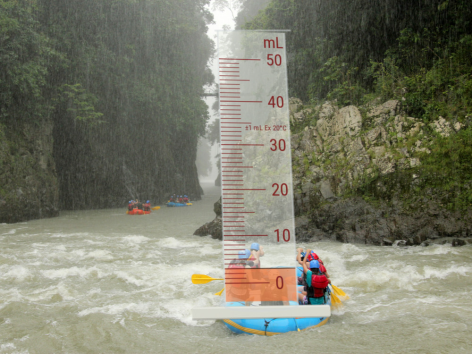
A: 3 mL
